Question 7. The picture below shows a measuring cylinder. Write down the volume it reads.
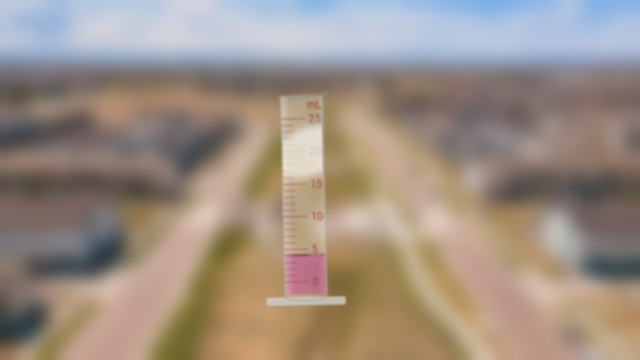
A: 4 mL
